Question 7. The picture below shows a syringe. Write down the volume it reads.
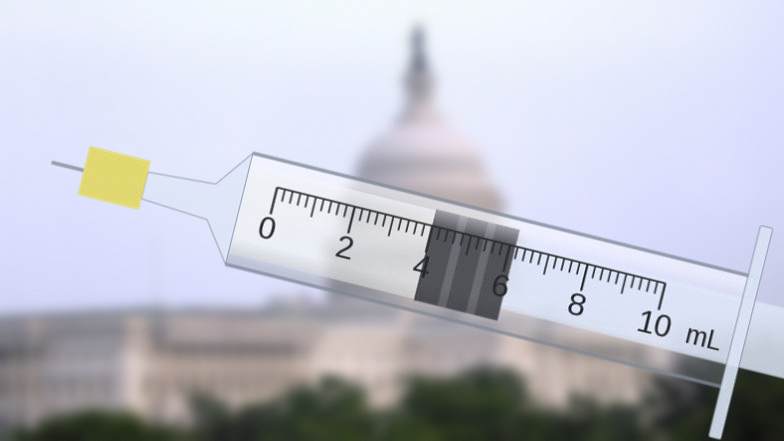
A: 4 mL
